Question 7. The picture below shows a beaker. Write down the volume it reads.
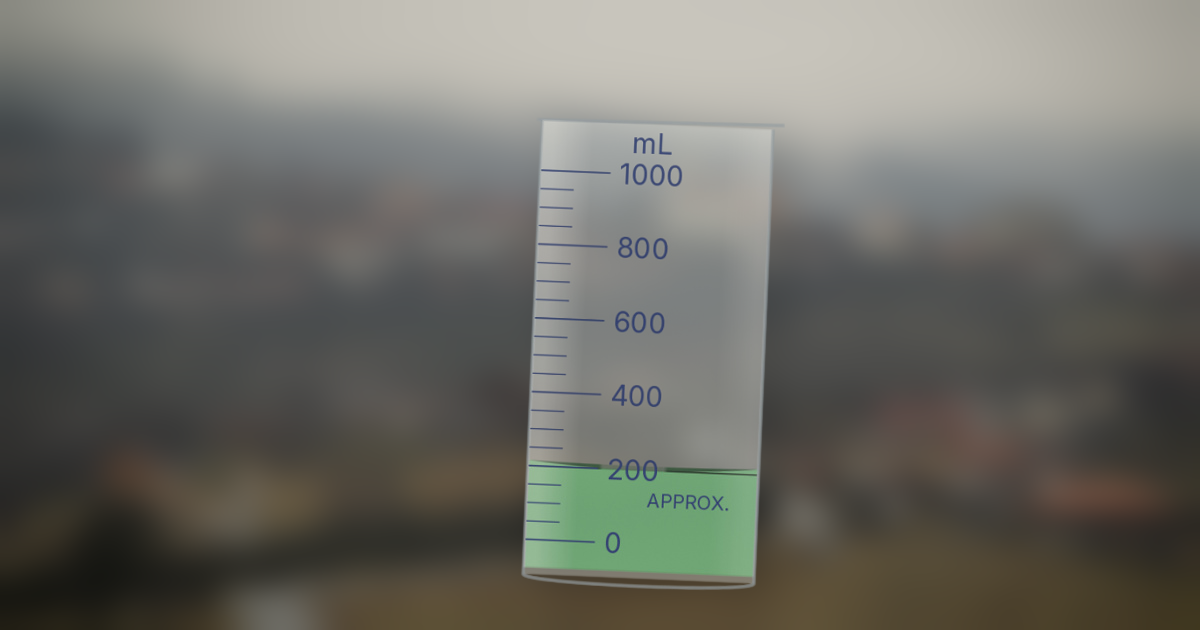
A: 200 mL
